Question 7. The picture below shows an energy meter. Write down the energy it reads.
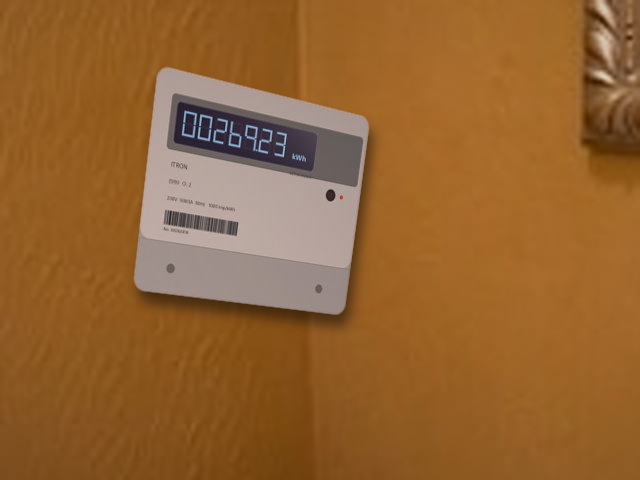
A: 269.23 kWh
